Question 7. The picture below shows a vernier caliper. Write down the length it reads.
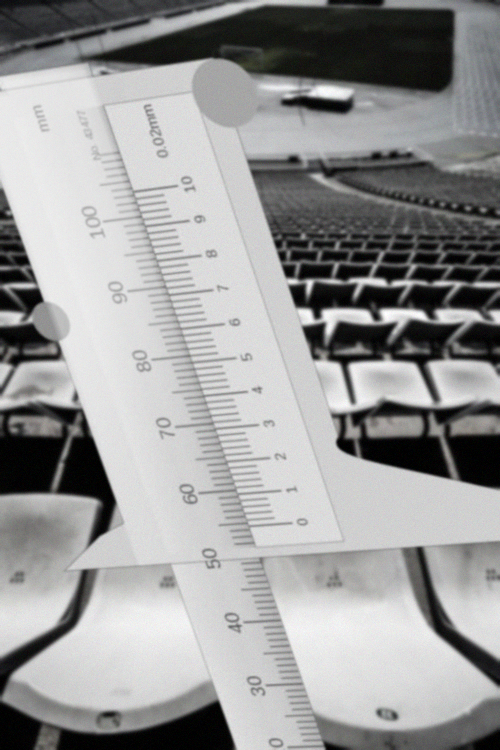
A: 54.5 mm
